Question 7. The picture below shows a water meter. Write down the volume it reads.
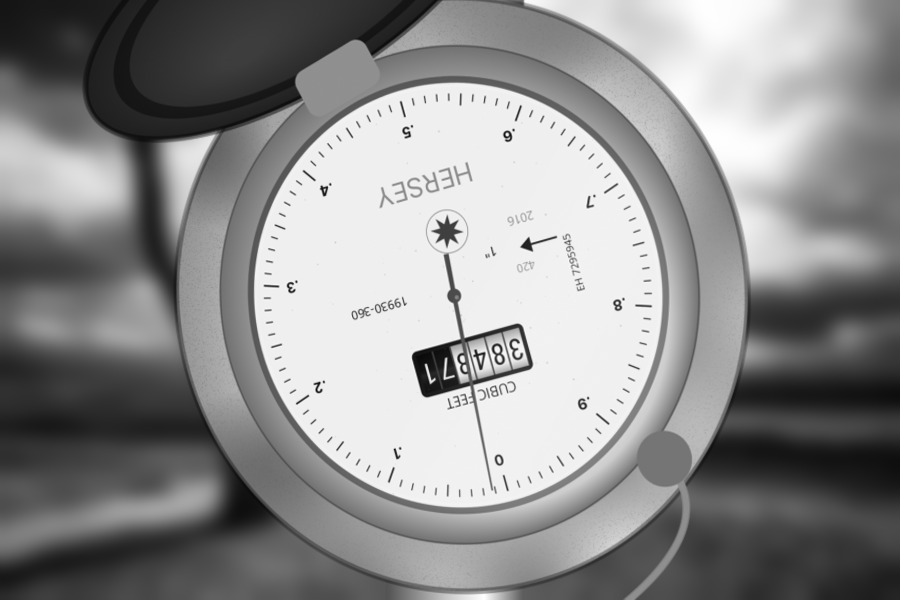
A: 384871.01 ft³
